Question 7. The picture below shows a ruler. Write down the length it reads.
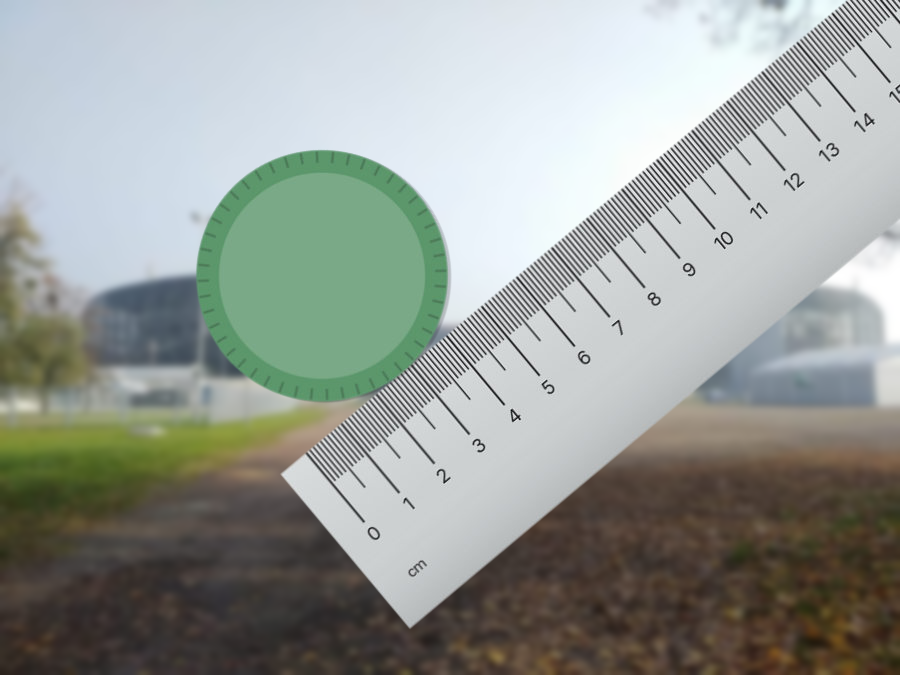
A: 5.5 cm
